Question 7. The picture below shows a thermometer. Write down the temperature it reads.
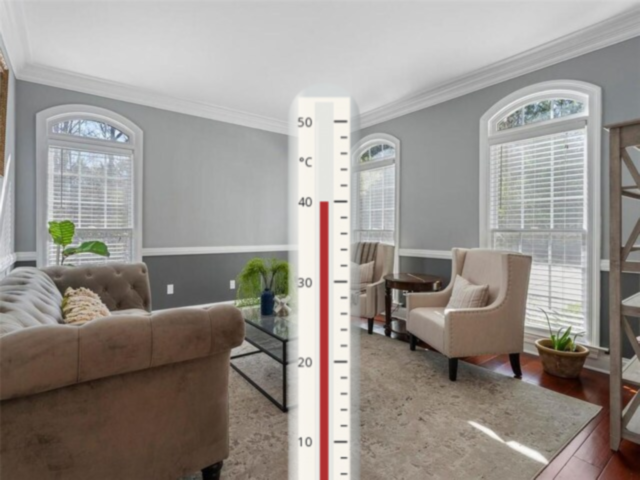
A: 40 °C
